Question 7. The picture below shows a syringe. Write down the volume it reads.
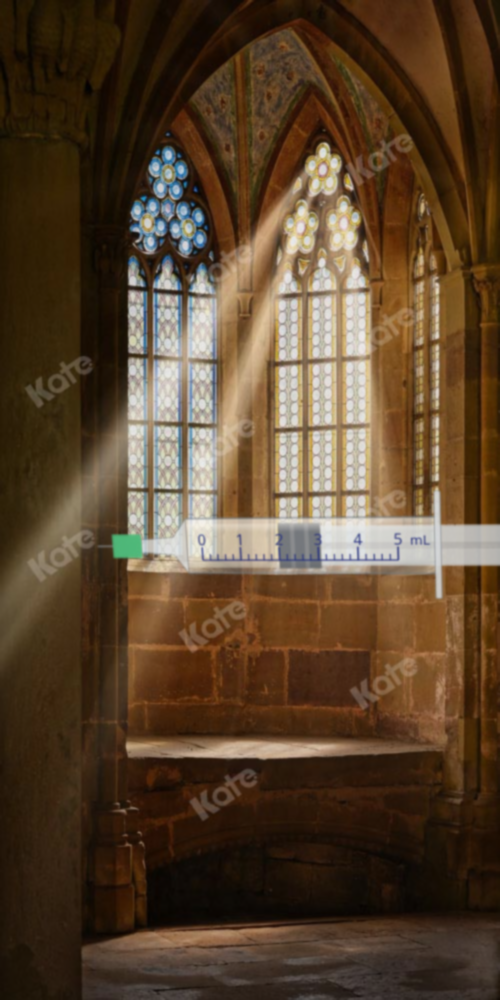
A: 2 mL
